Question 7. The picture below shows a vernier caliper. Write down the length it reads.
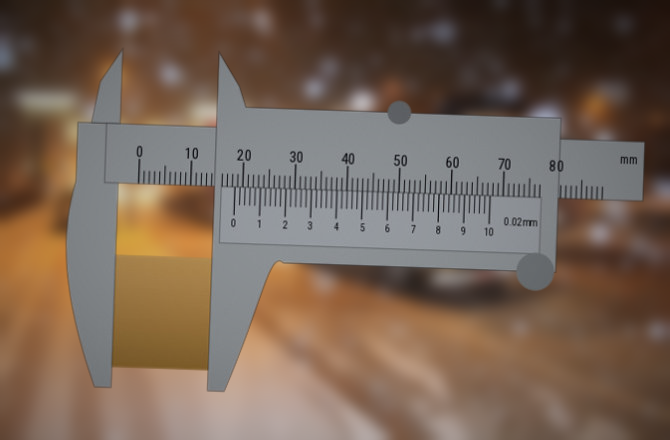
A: 18.5 mm
